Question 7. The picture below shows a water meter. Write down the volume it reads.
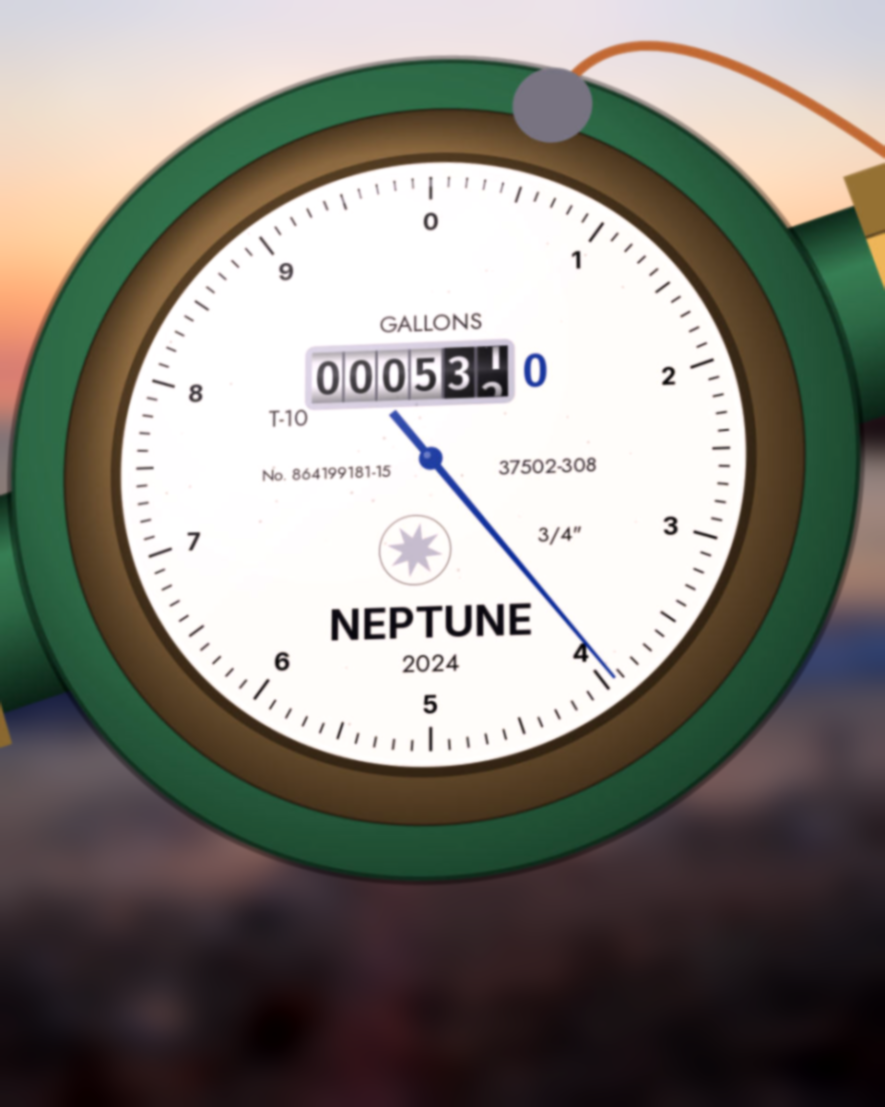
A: 5313.9 gal
